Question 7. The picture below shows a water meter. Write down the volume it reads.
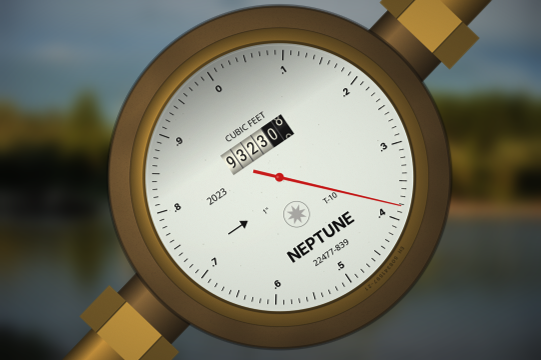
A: 932308.38 ft³
